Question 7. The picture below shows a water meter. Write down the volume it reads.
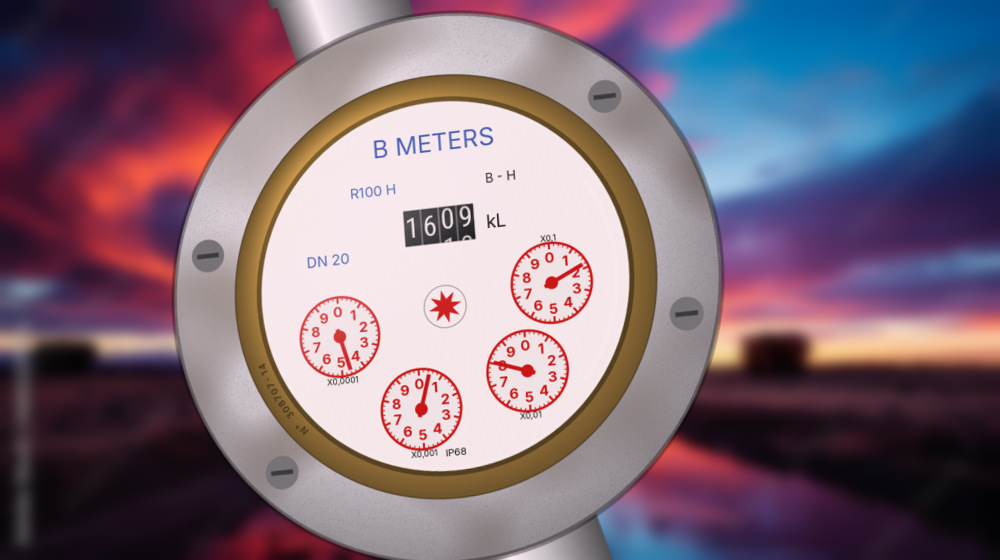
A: 1609.1804 kL
